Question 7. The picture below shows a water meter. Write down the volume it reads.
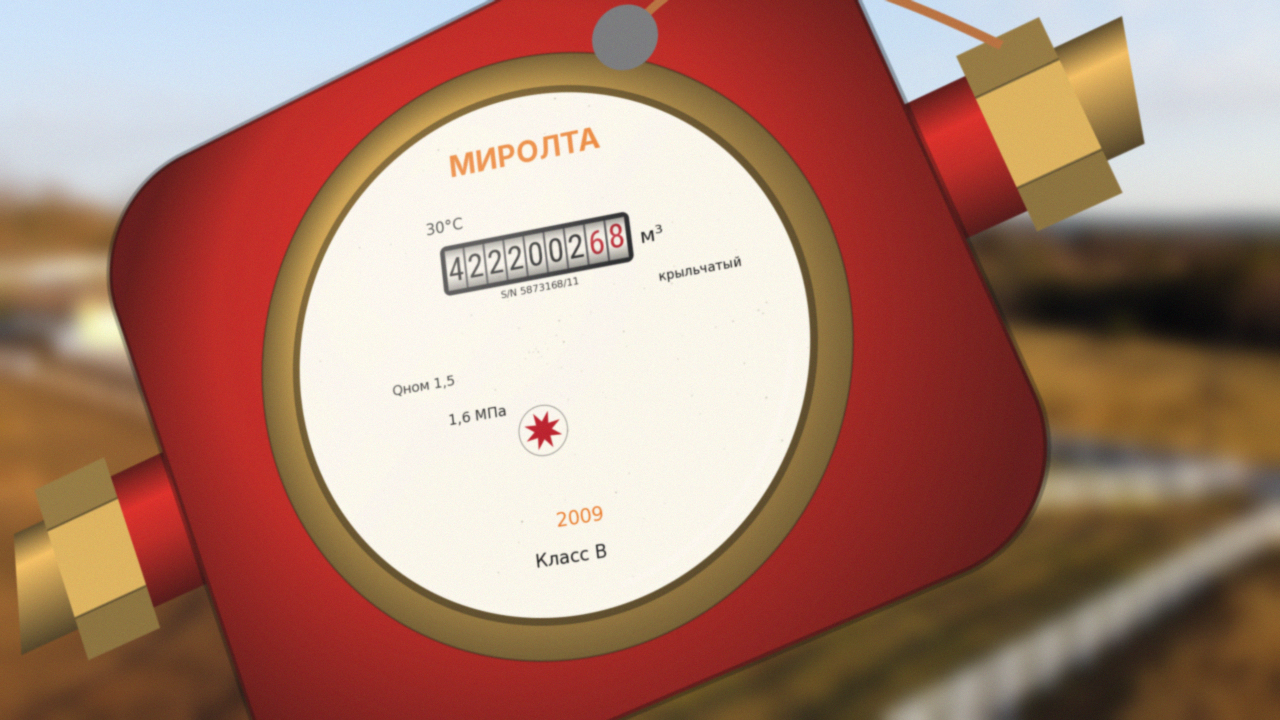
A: 4222002.68 m³
